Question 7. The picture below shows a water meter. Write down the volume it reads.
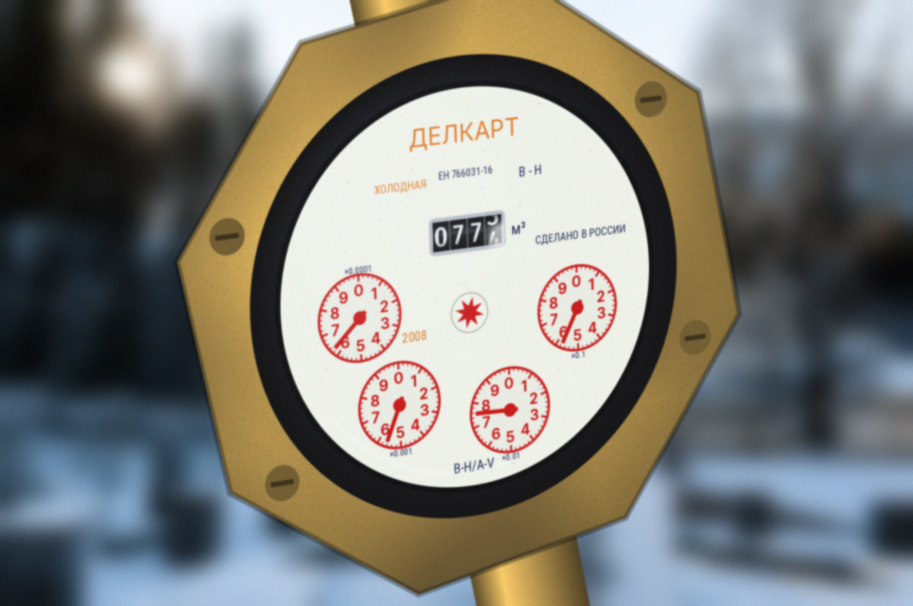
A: 773.5756 m³
